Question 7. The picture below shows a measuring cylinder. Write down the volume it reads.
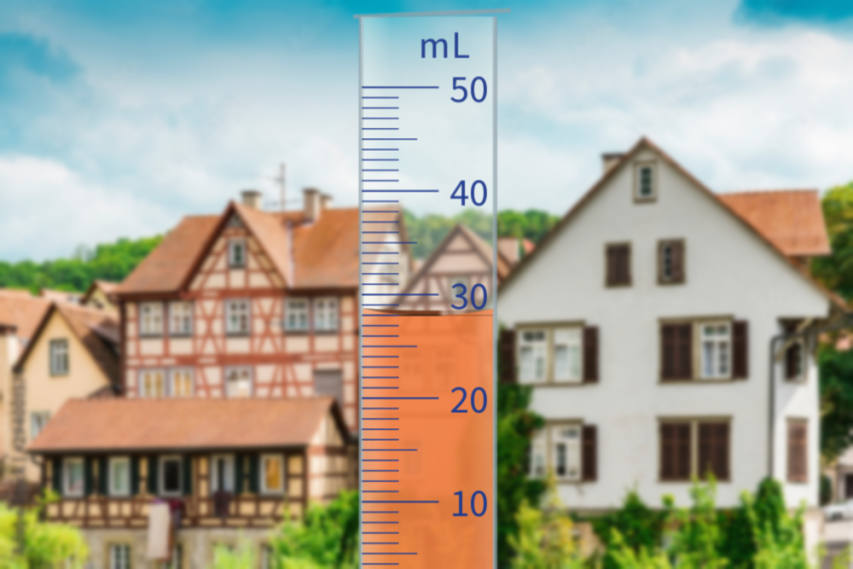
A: 28 mL
